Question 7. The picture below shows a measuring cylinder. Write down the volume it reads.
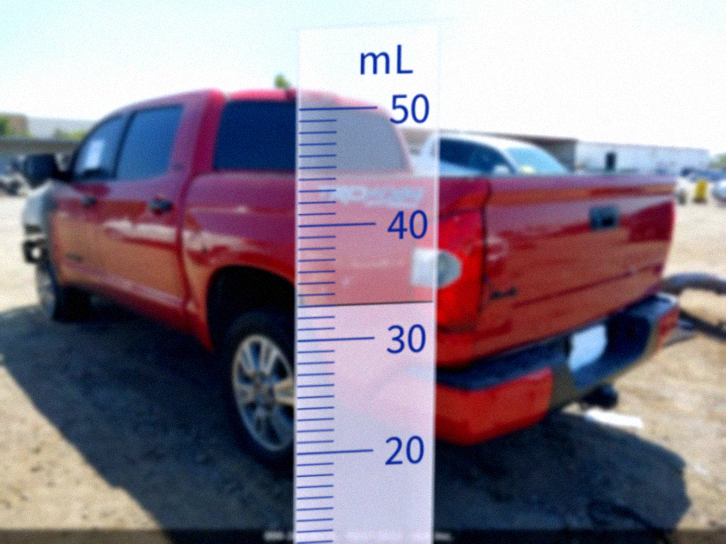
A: 33 mL
